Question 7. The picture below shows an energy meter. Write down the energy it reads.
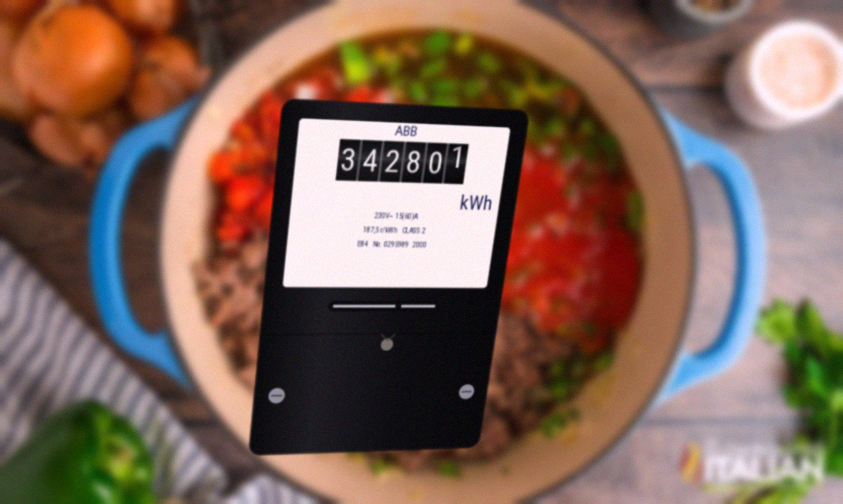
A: 342801 kWh
